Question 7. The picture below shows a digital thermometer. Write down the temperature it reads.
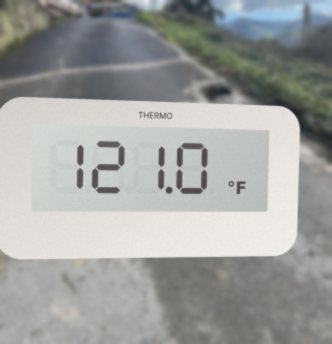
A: 121.0 °F
